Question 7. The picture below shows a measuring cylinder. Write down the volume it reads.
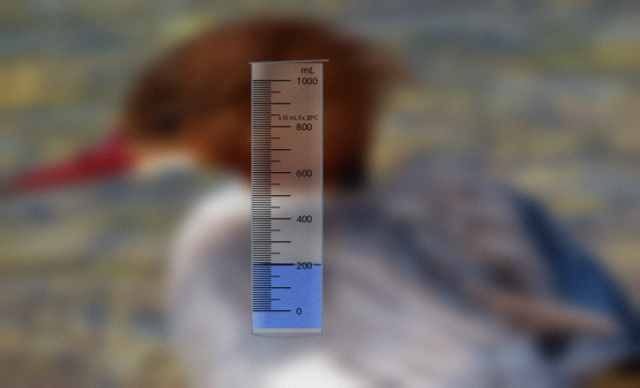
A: 200 mL
